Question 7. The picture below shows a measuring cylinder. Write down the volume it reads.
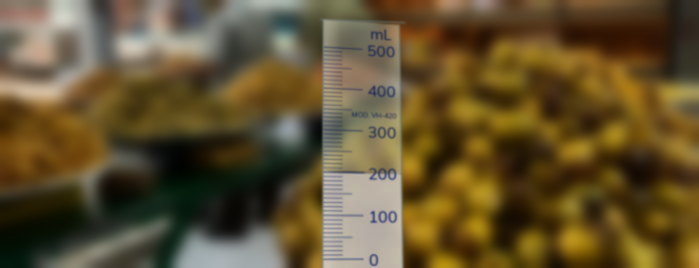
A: 200 mL
